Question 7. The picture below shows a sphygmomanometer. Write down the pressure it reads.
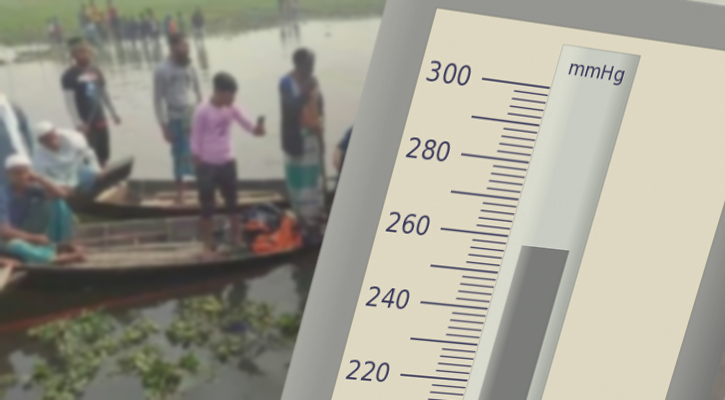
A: 258 mmHg
